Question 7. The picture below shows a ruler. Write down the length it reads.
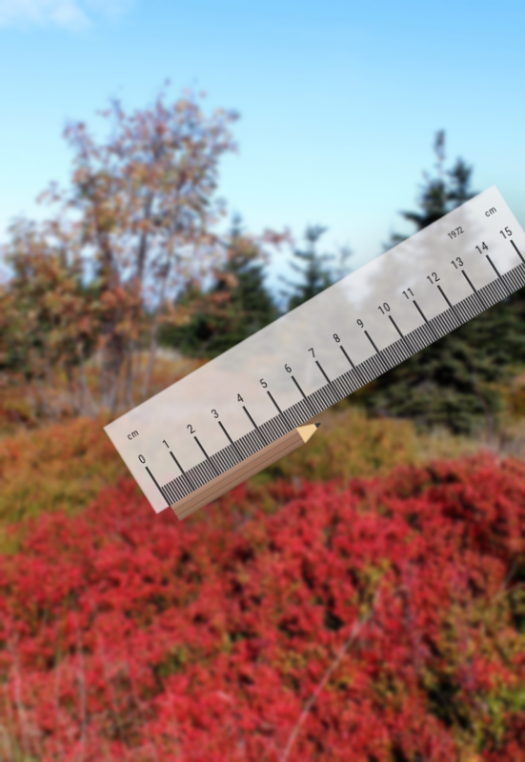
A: 6 cm
